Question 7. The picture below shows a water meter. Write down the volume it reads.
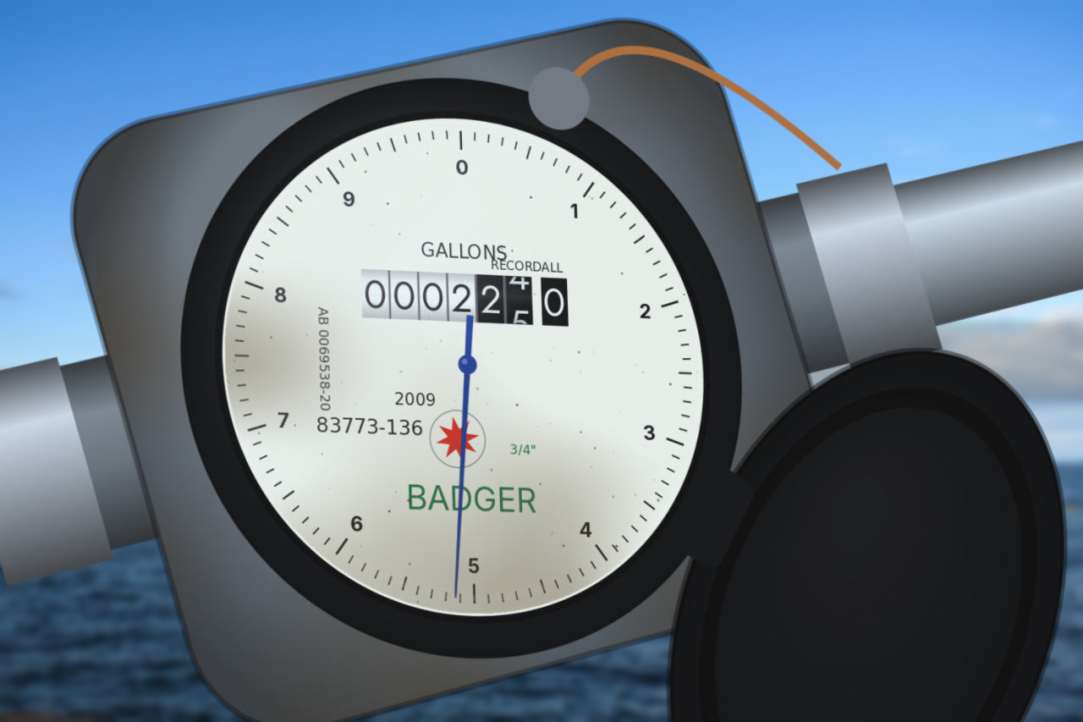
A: 2245.1 gal
